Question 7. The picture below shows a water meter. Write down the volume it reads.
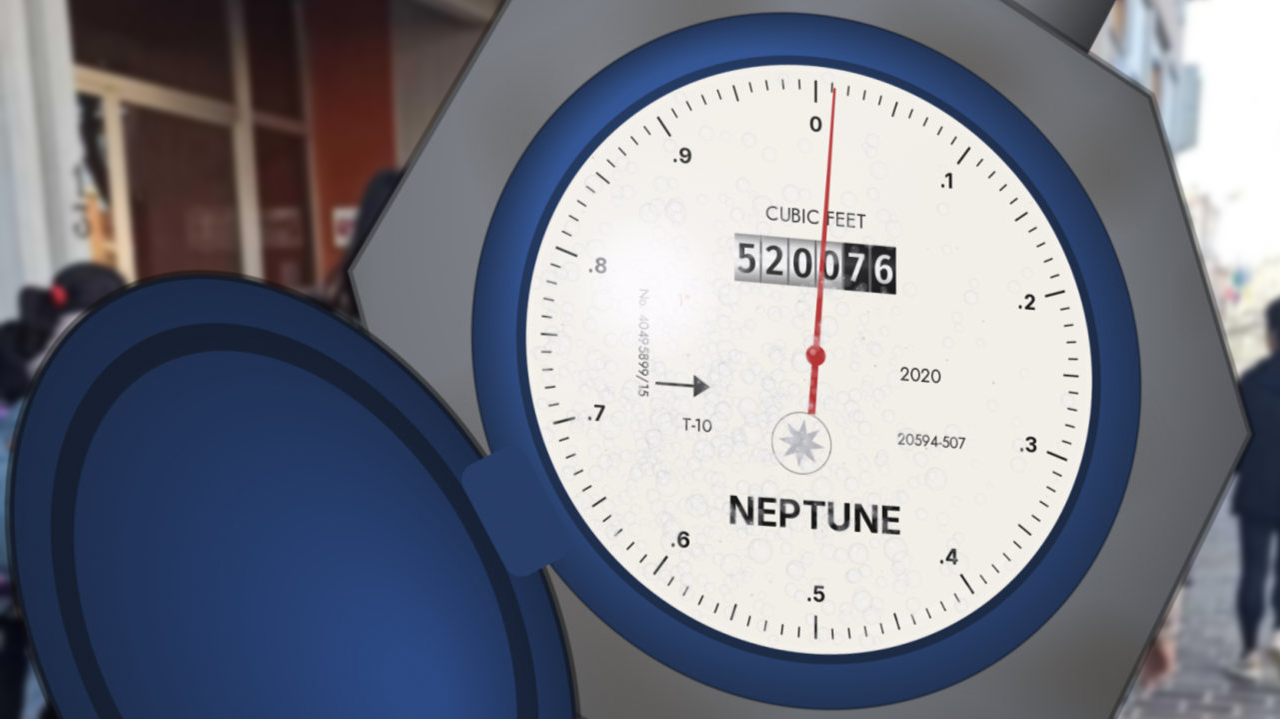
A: 520076.01 ft³
